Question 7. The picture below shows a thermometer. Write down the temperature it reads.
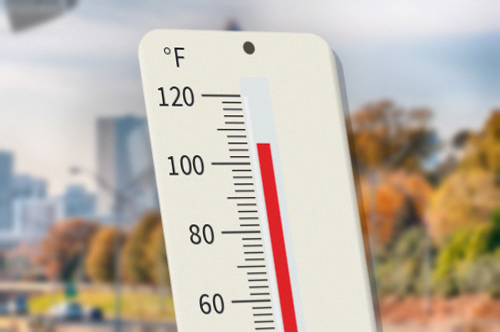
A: 106 °F
